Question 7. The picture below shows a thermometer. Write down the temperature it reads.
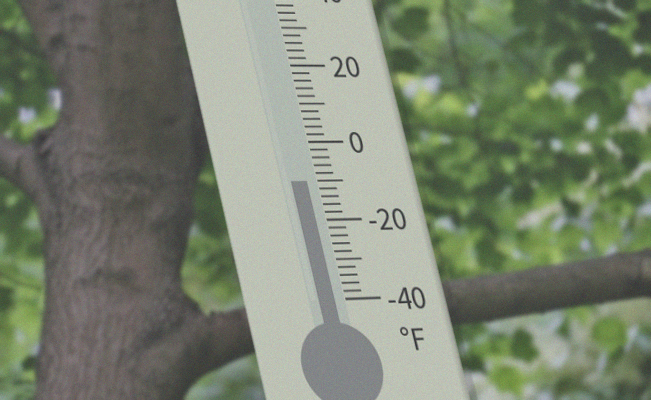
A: -10 °F
